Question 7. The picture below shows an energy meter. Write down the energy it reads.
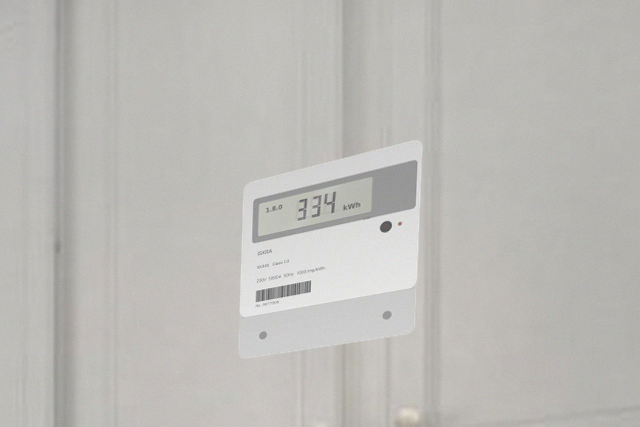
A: 334 kWh
